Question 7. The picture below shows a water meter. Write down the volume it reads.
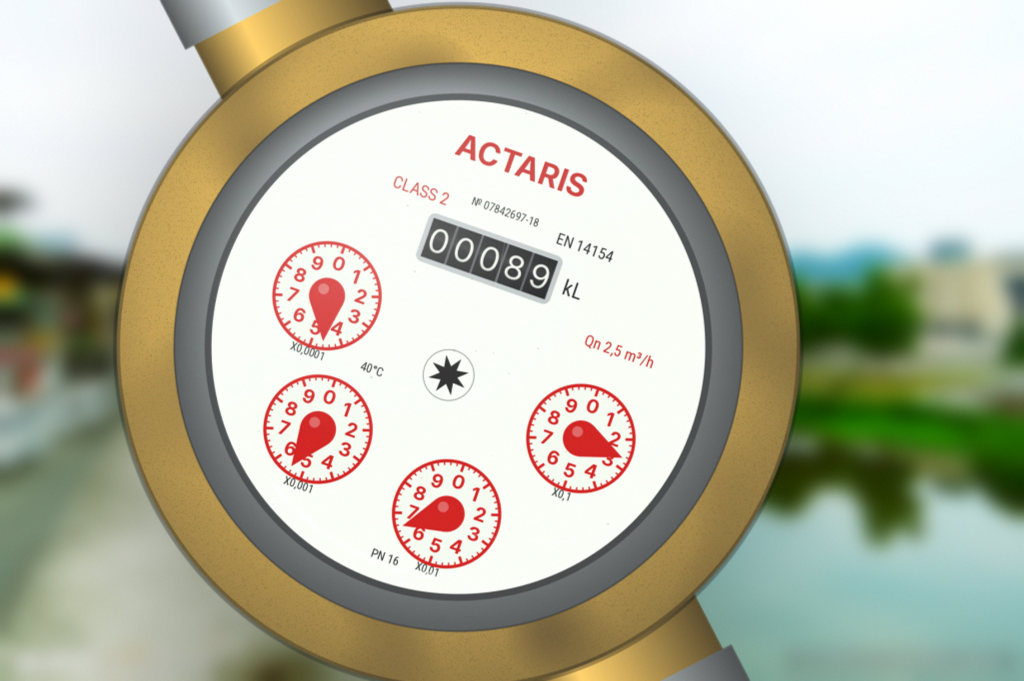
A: 89.2654 kL
